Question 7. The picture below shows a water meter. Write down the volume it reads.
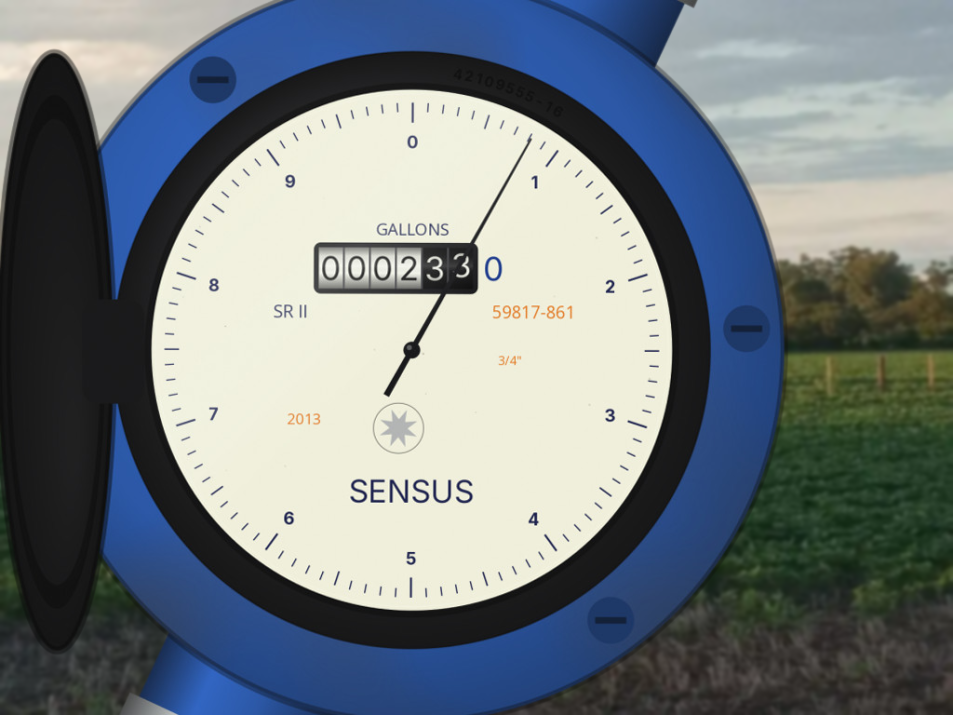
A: 2330.8 gal
